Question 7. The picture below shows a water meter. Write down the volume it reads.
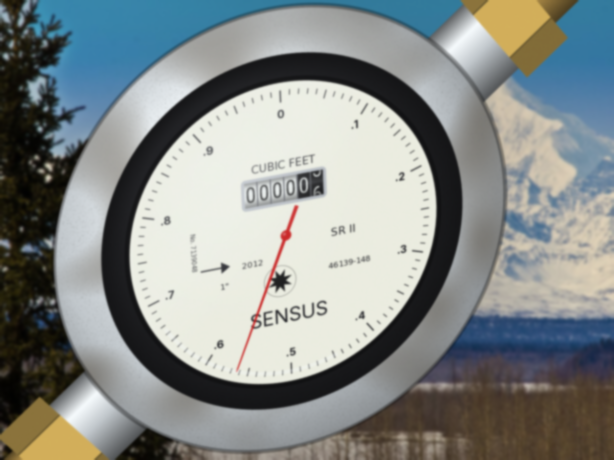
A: 5.56 ft³
